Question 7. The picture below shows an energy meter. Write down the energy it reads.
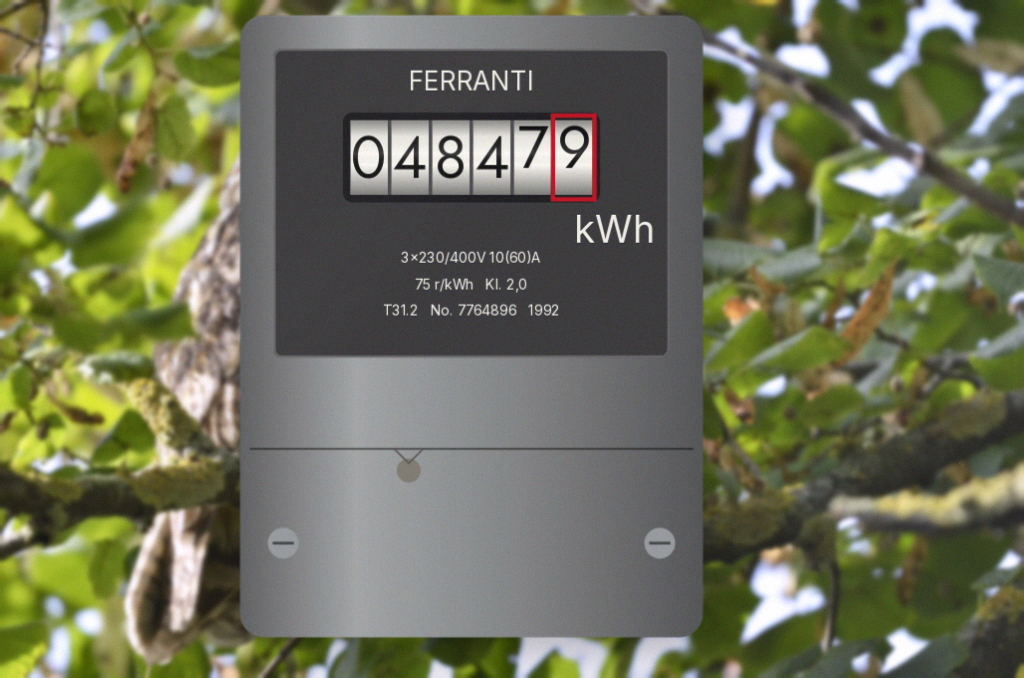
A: 4847.9 kWh
